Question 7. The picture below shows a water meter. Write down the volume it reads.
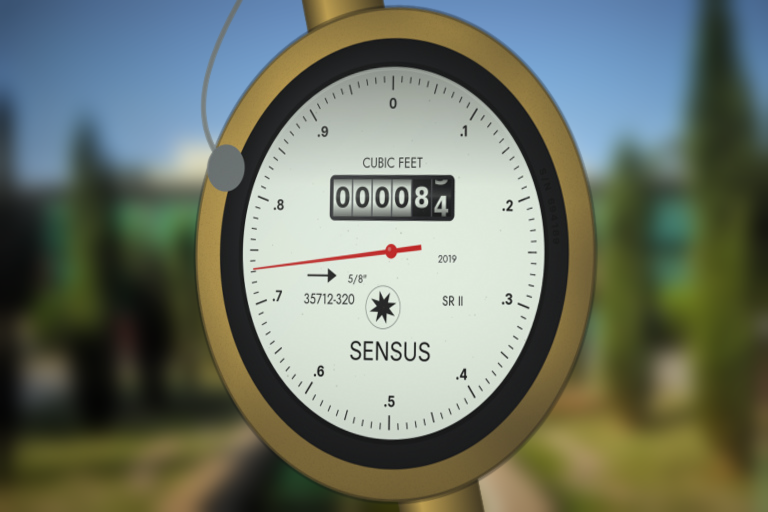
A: 83.73 ft³
